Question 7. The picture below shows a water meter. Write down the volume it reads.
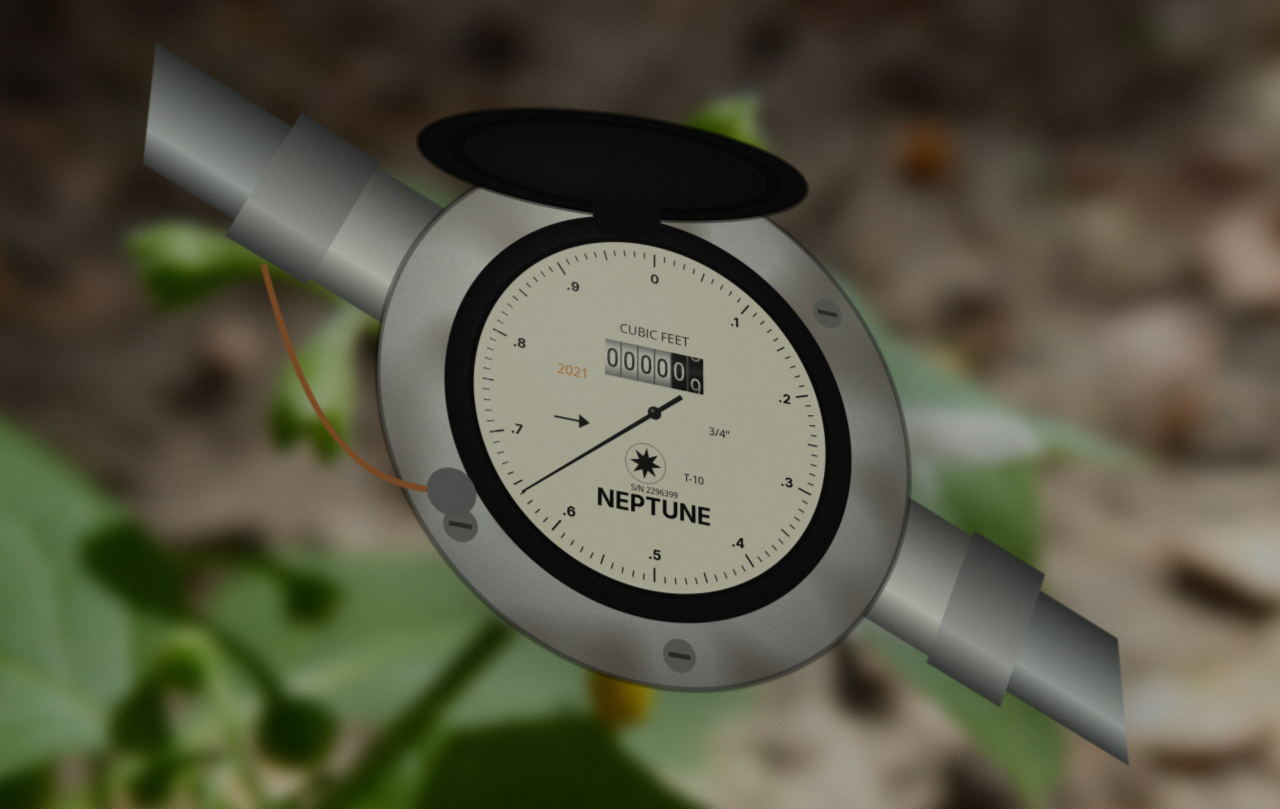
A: 8.64 ft³
